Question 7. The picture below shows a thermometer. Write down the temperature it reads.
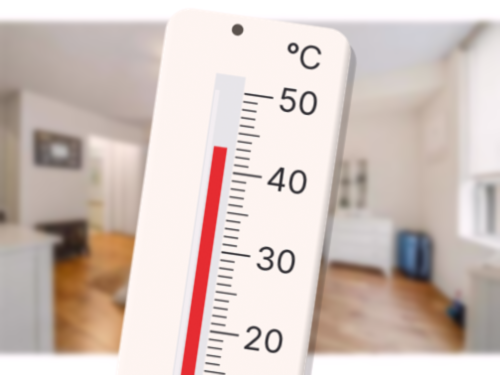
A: 43 °C
